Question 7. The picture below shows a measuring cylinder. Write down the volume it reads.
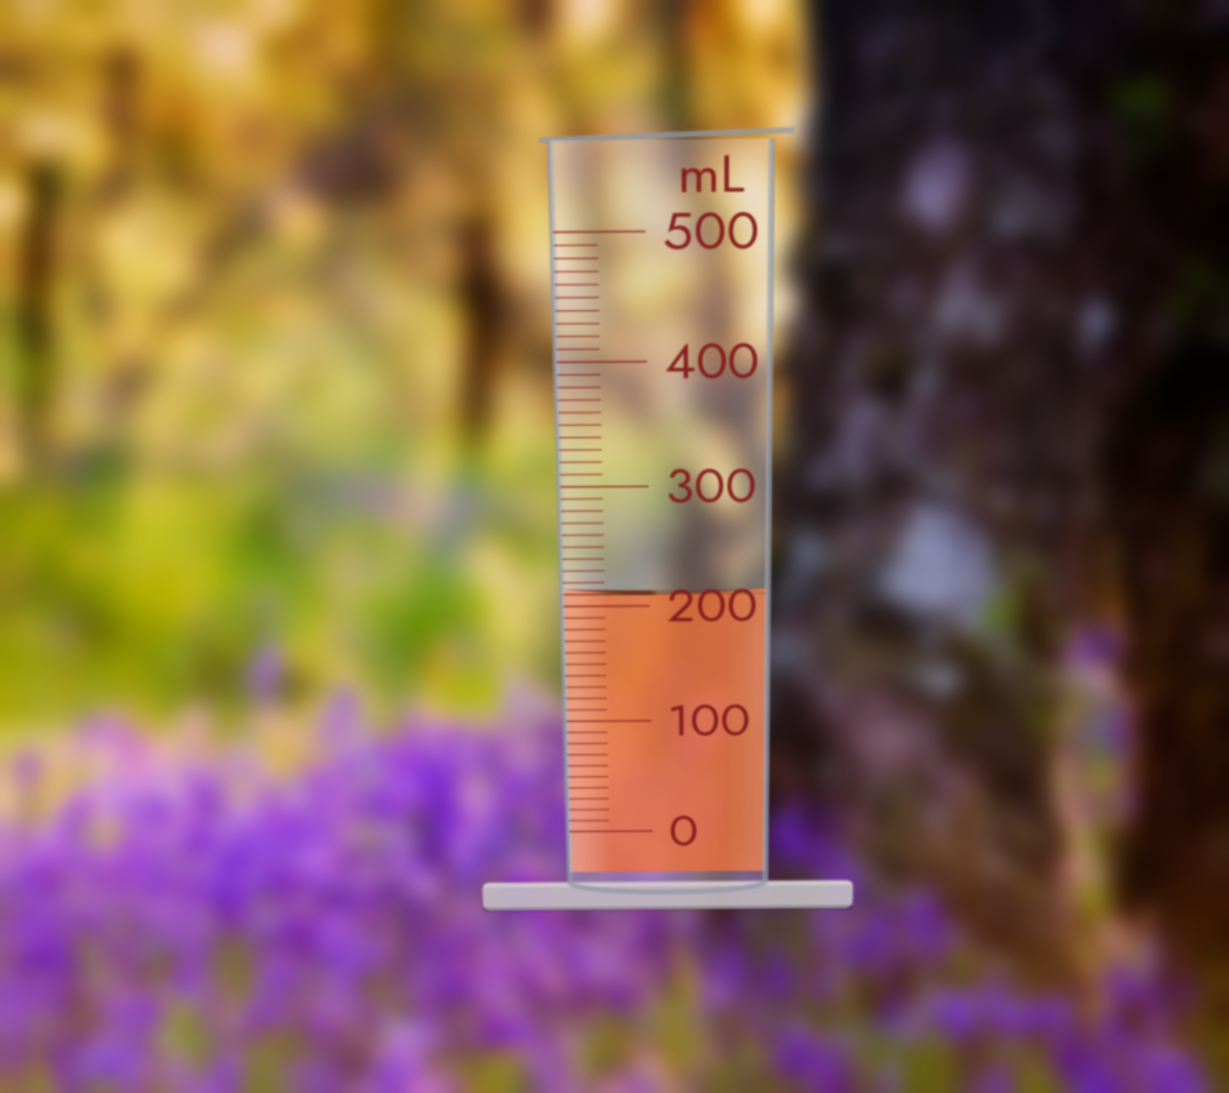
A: 210 mL
